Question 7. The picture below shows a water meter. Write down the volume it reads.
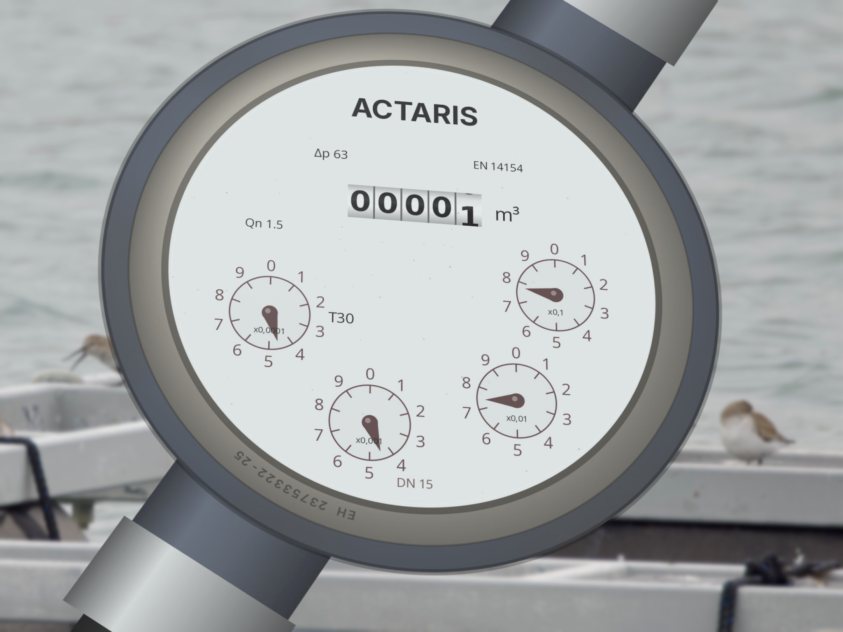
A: 0.7744 m³
